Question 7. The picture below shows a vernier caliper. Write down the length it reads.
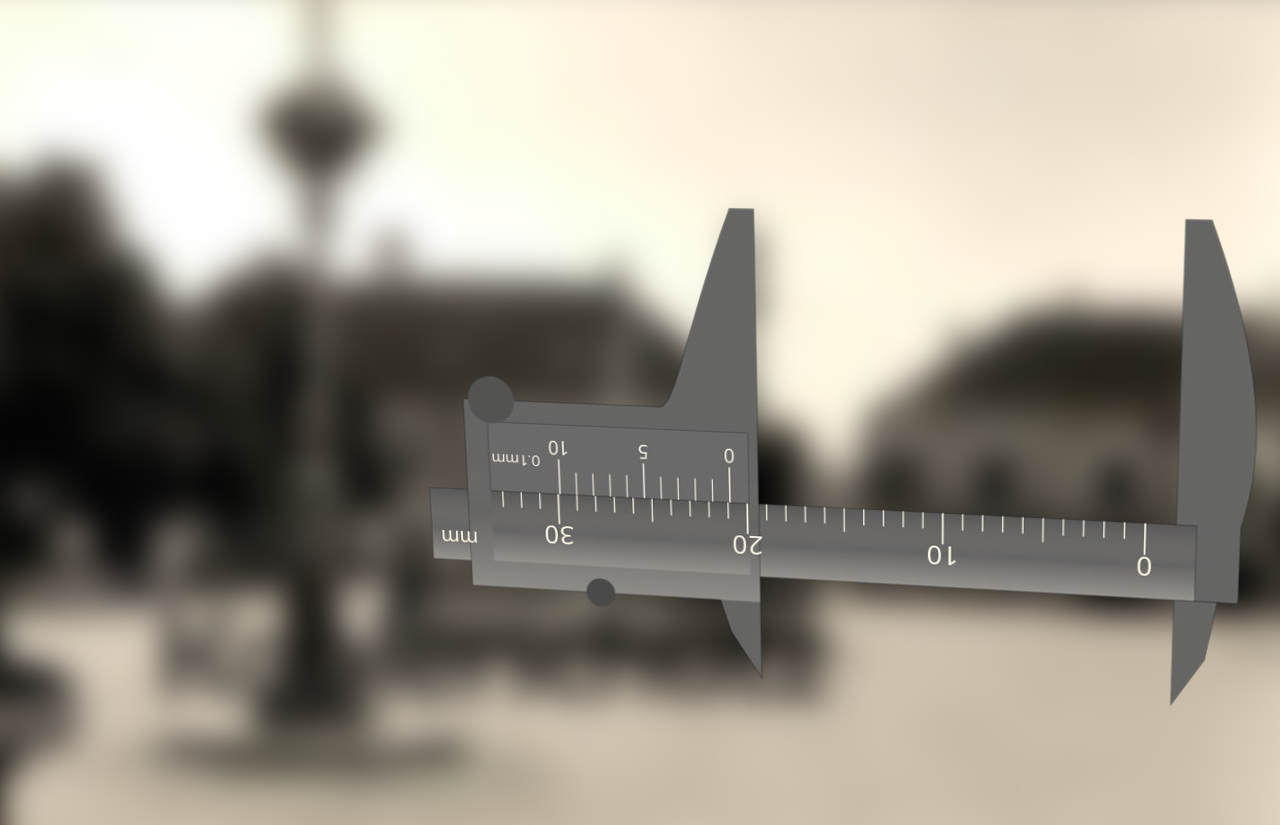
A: 20.9 mm
